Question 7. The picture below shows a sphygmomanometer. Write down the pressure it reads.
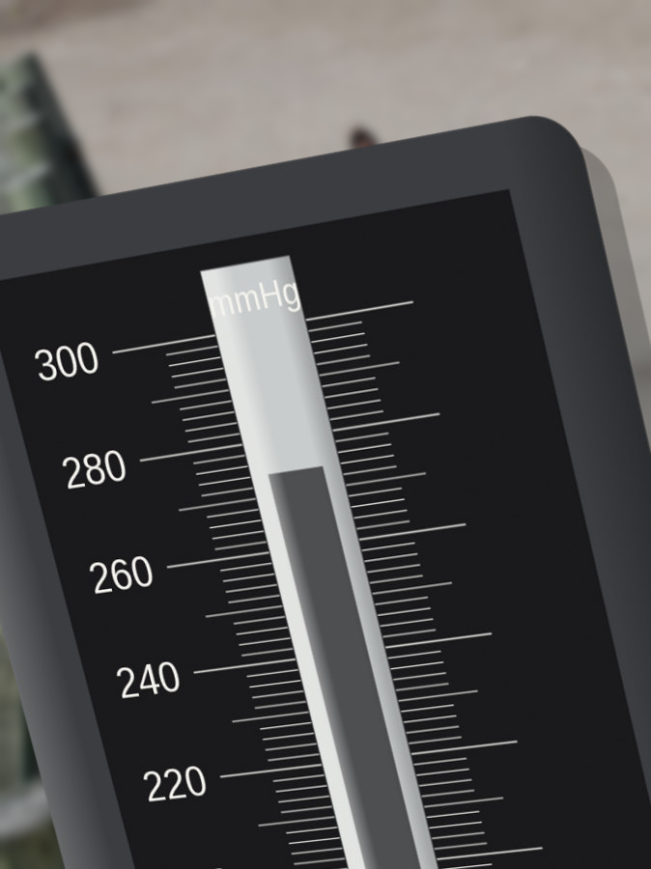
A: 274 mmHg
